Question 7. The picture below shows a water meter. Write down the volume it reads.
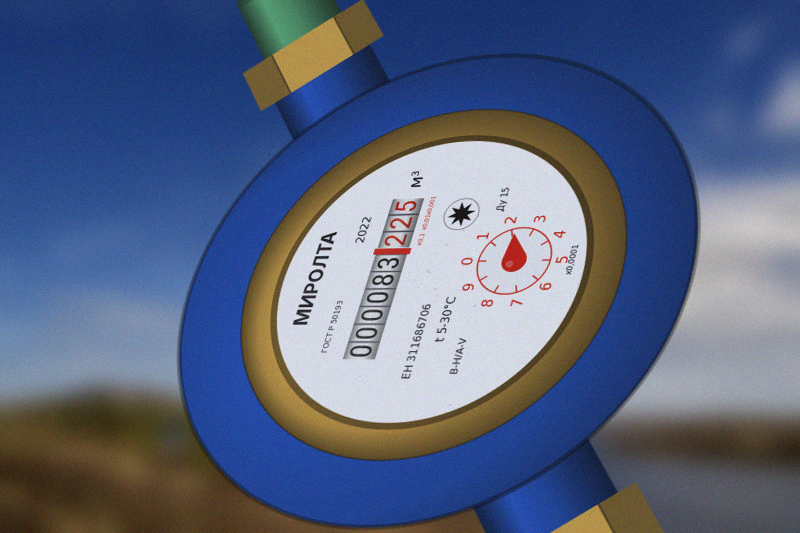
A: 83.2252 m³
